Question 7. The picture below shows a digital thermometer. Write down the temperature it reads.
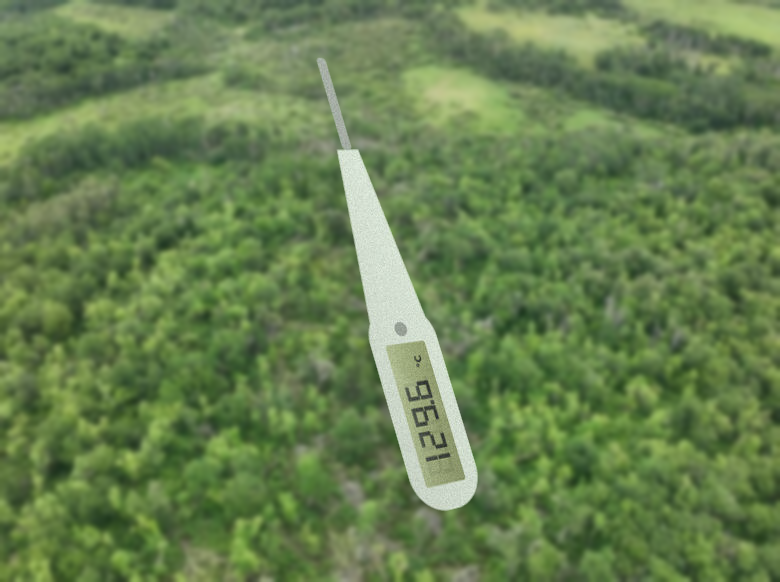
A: 129.6 °C
